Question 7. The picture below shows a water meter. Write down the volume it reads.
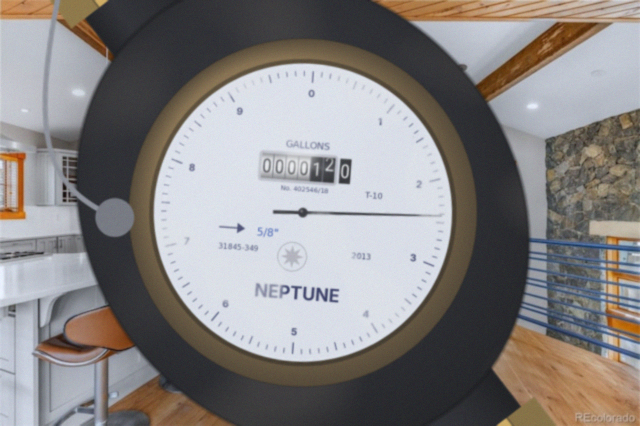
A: 122.4 gal
